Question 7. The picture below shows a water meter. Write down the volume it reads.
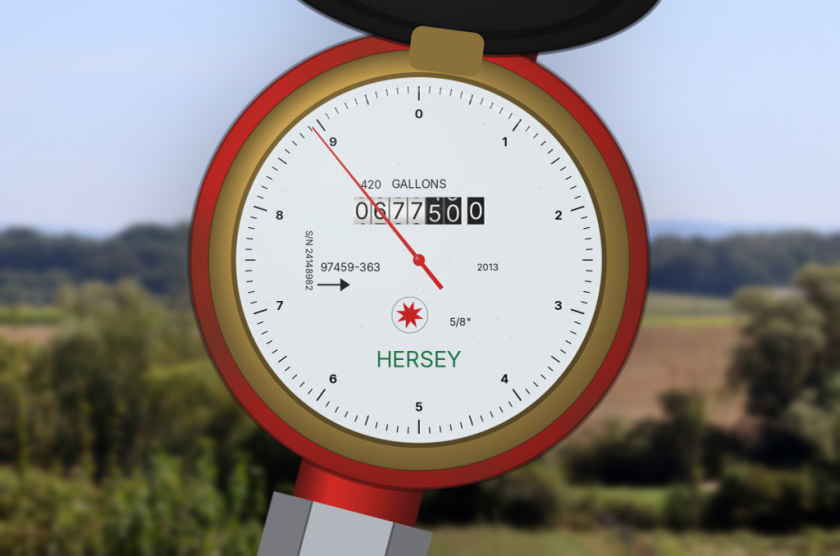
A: 677498.9 gal
